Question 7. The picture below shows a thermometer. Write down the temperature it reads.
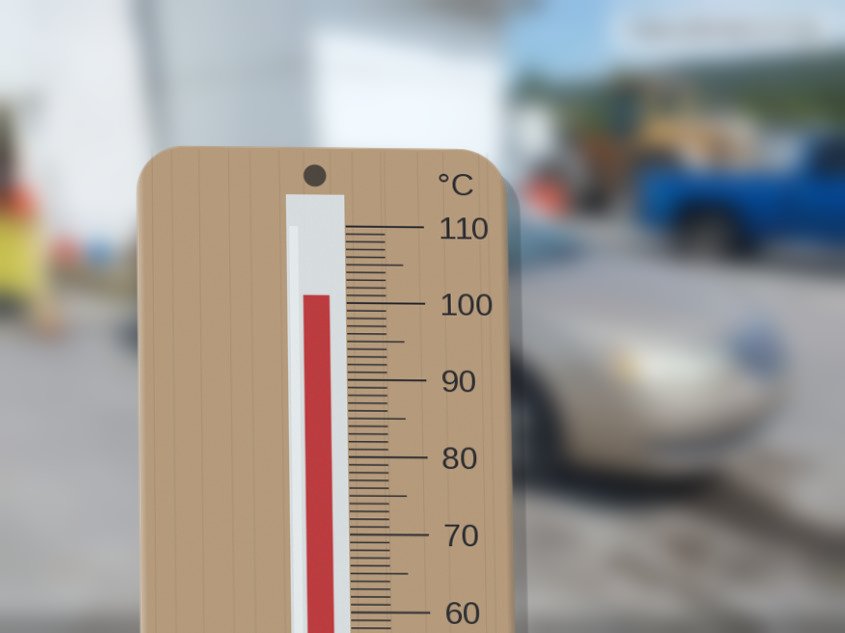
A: 101 °C
